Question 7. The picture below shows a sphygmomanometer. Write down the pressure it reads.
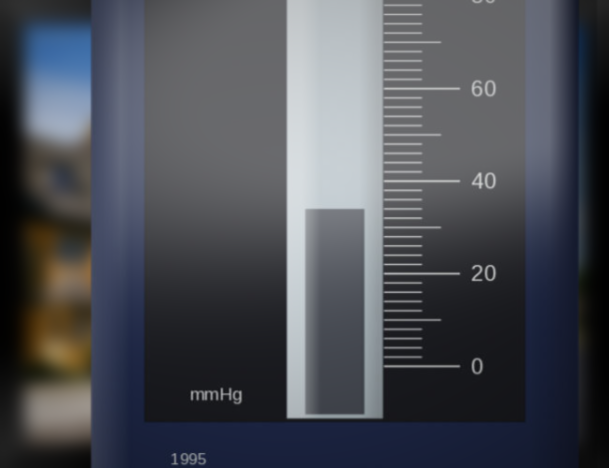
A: 34 mmHg
